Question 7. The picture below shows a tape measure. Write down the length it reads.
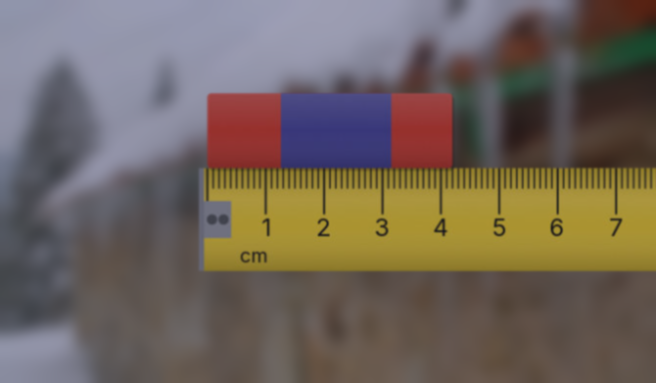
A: 4.2 cm
